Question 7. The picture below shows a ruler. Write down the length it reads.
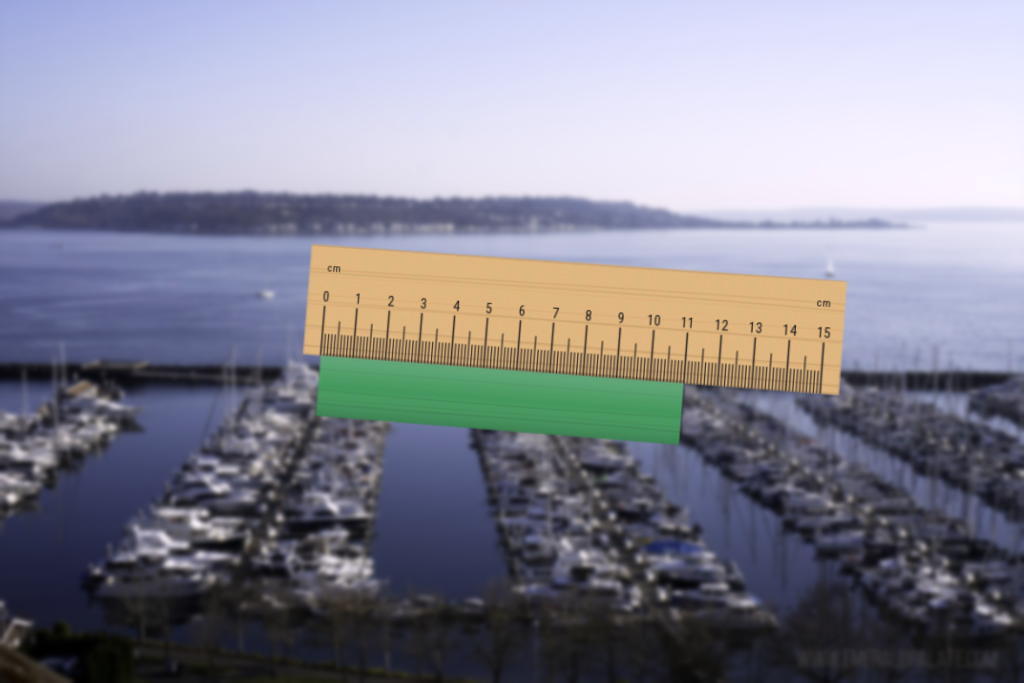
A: 11 cm
